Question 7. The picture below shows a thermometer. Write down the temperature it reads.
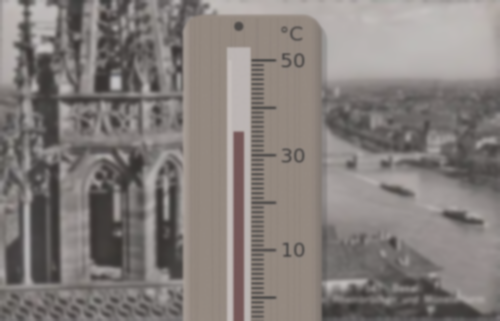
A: 35 °C
